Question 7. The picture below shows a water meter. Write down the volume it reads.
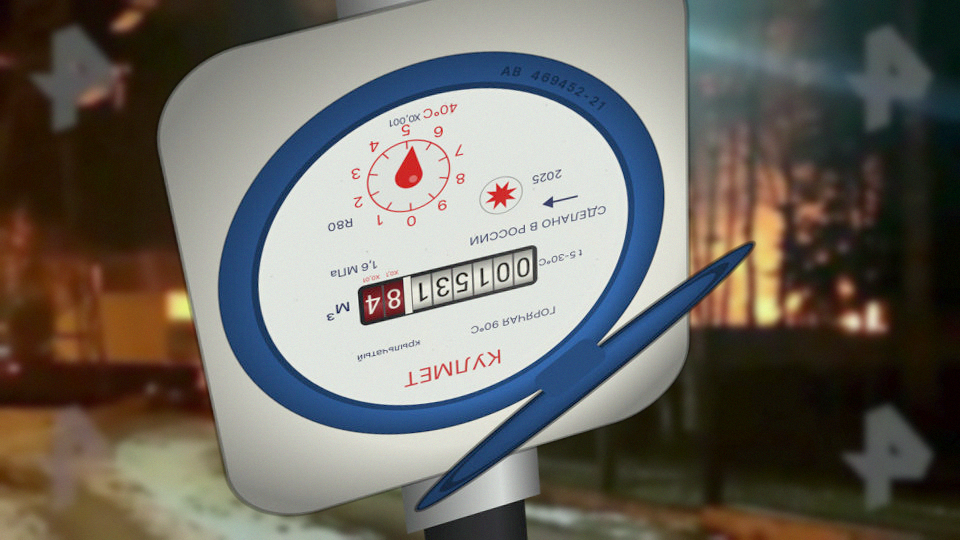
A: 1531.845 m³
